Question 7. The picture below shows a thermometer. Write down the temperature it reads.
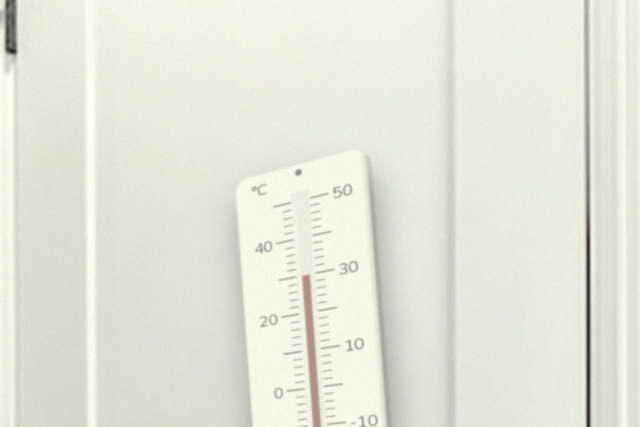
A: 30 °C
